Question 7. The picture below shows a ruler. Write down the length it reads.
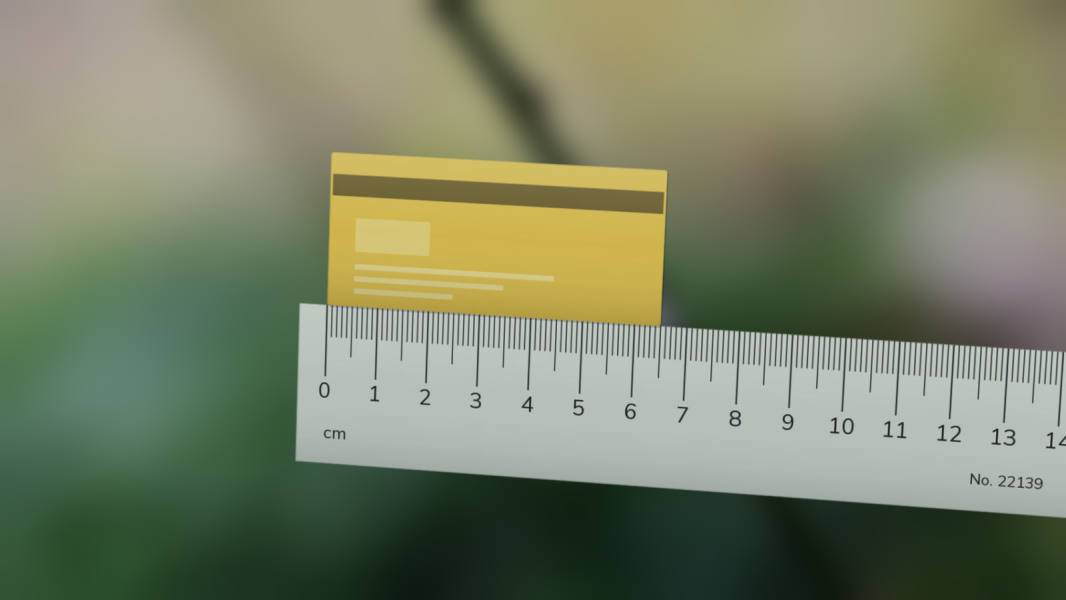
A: 6.5 cm
